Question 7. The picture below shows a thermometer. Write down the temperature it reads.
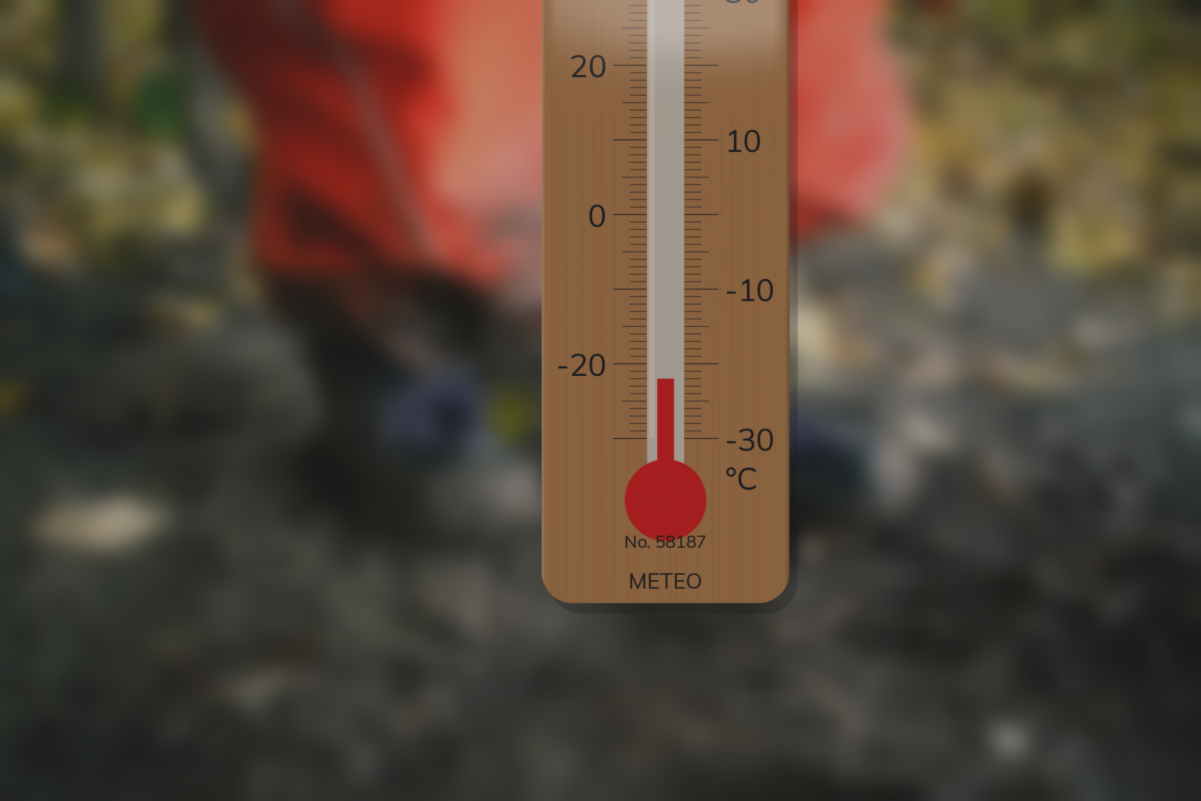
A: -22 °C
